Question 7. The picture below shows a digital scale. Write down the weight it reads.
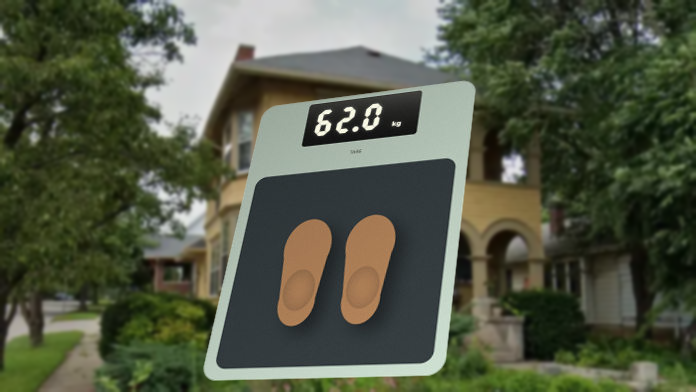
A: 62.0 kg
